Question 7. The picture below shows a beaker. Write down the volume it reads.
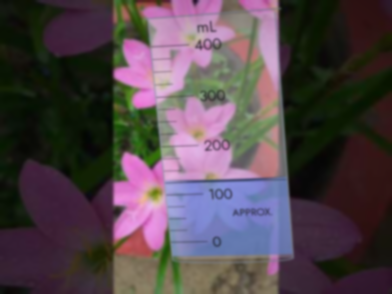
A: 125 mL
